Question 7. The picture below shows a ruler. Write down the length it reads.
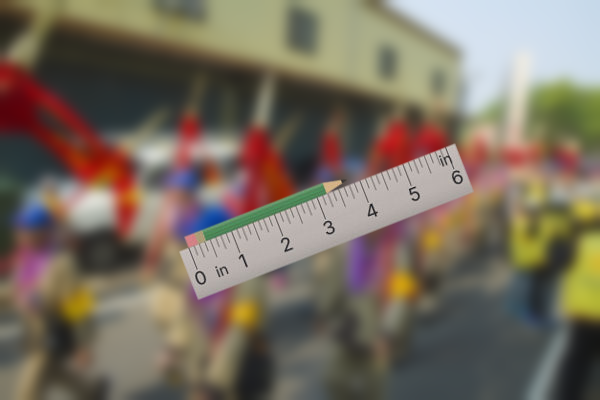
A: 3.75 in
